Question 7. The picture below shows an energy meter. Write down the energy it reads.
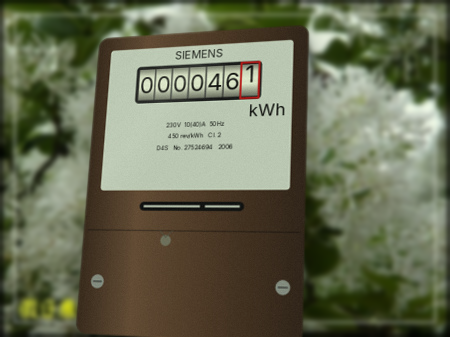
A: 46.1 kWh
